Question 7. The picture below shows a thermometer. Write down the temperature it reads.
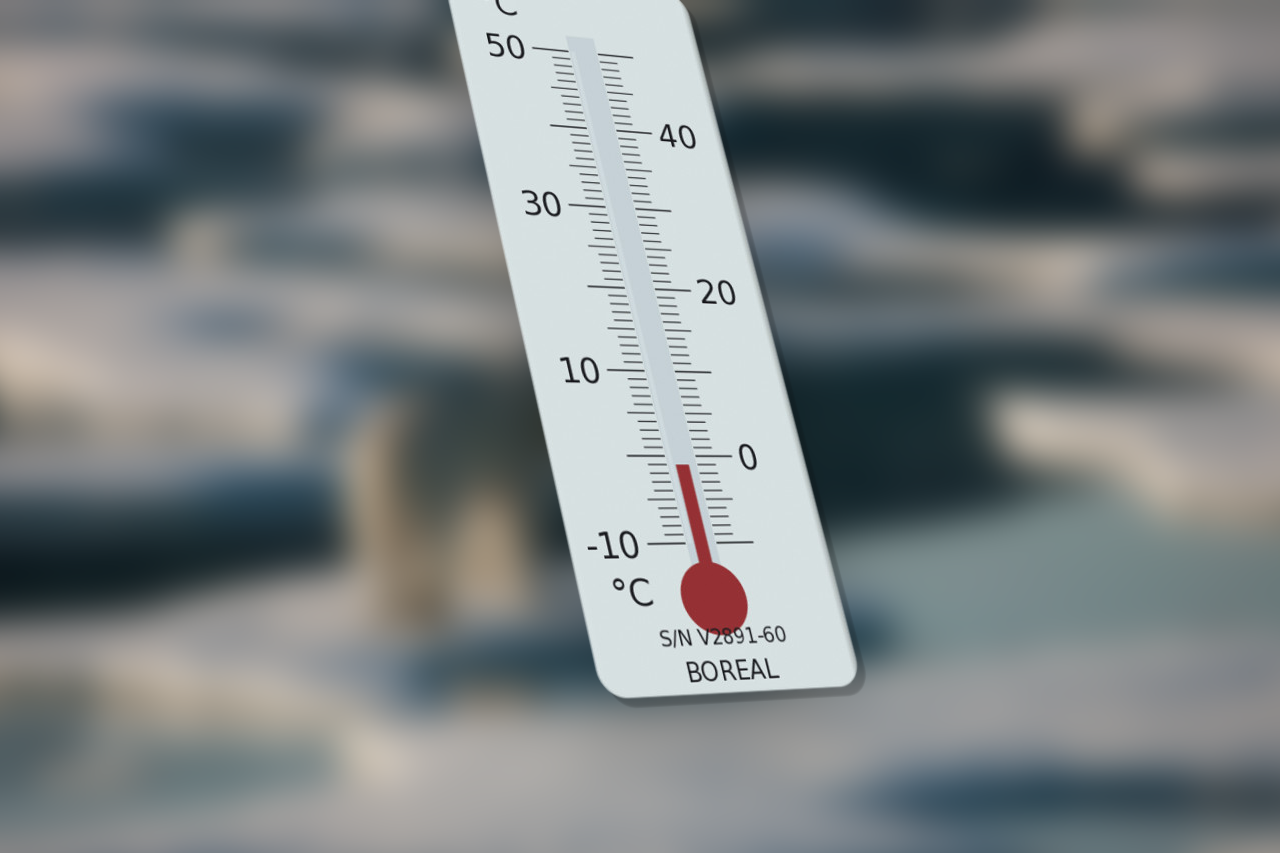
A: -1 °C
